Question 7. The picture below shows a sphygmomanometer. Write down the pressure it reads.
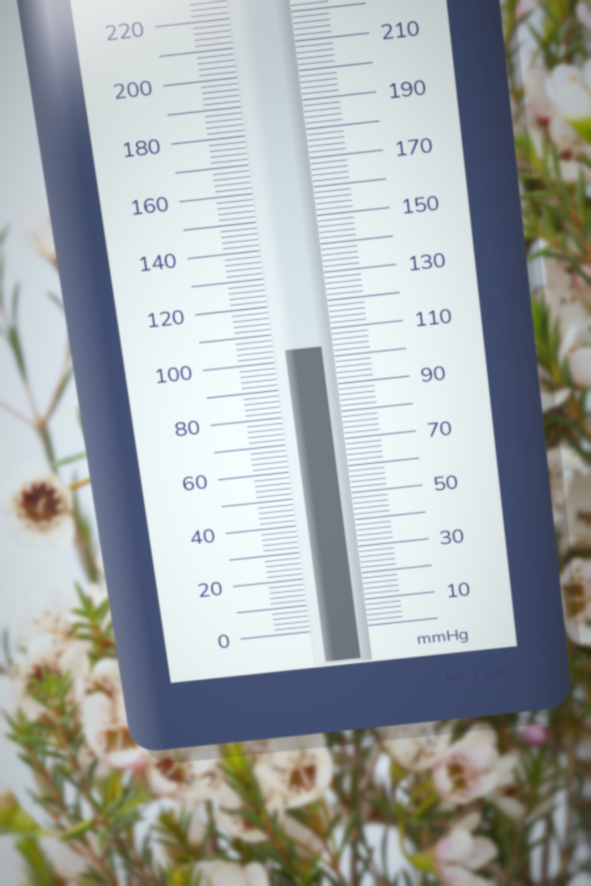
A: 104 mmHg
